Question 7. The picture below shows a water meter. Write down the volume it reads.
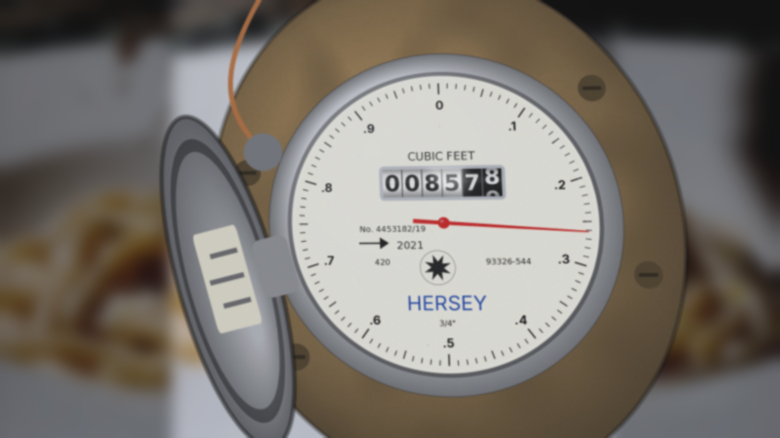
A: 8578.26 ft³
